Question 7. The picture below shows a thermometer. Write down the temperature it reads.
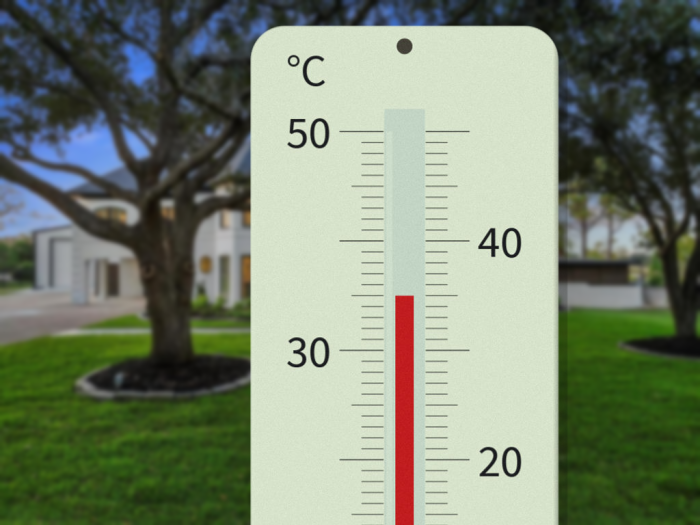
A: 35 °C
